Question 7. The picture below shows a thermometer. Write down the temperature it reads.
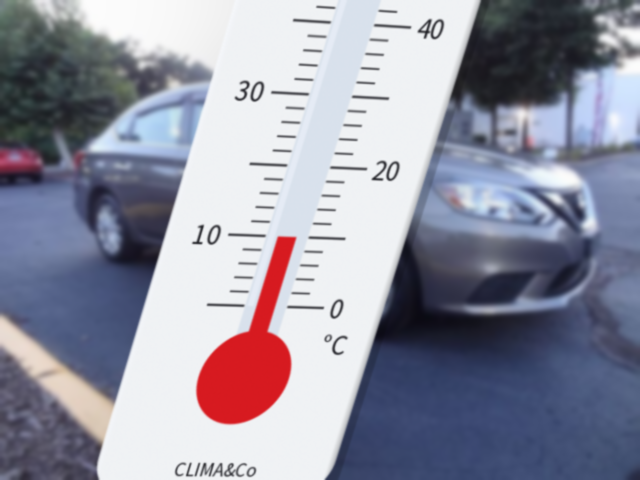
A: 10 °C
